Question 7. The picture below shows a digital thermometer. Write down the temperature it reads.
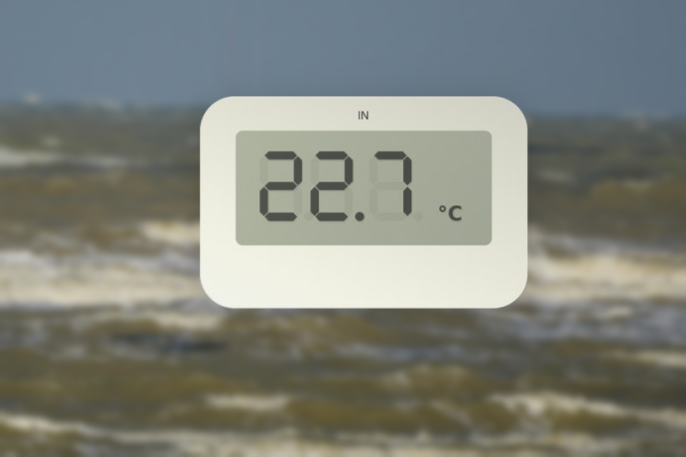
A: 22.7 °C
